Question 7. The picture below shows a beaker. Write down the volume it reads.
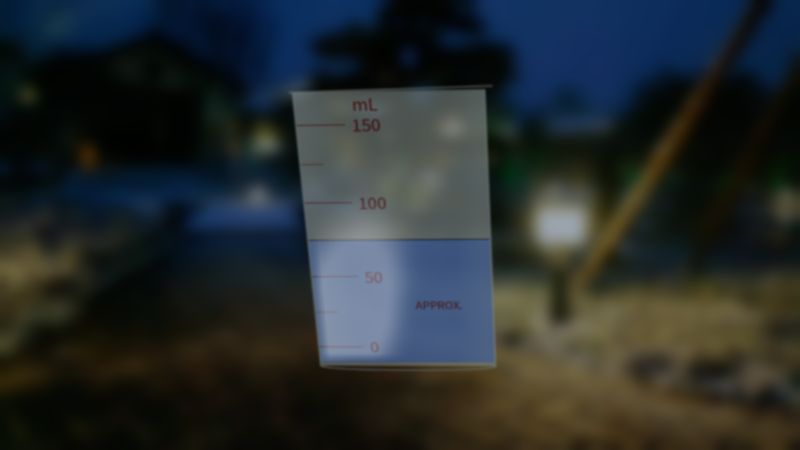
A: 75 mL
